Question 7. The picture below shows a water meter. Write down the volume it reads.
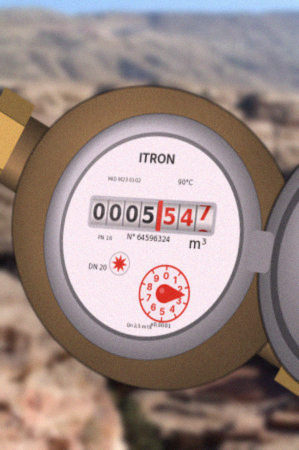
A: 5.5472 m³
